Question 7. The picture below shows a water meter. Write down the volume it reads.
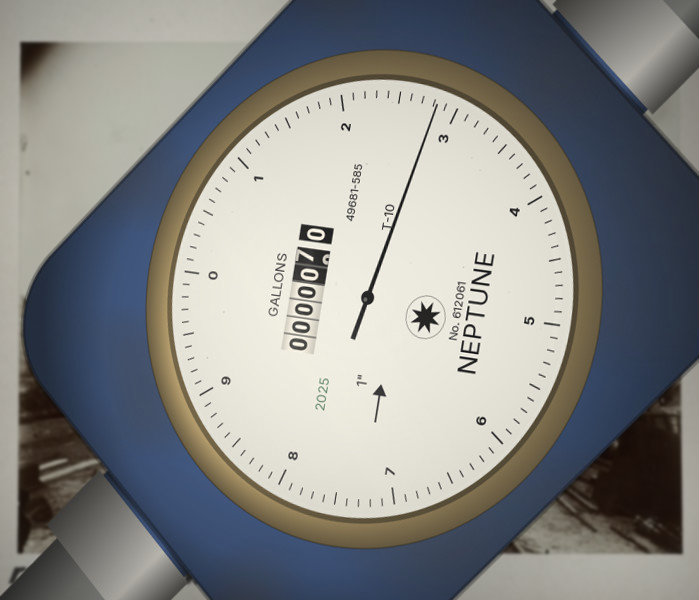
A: 72.8 gal
